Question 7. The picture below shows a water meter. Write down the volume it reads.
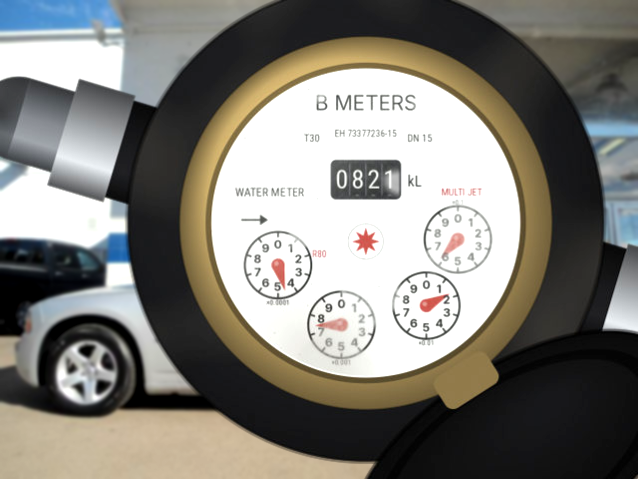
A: 821.6174 kL
